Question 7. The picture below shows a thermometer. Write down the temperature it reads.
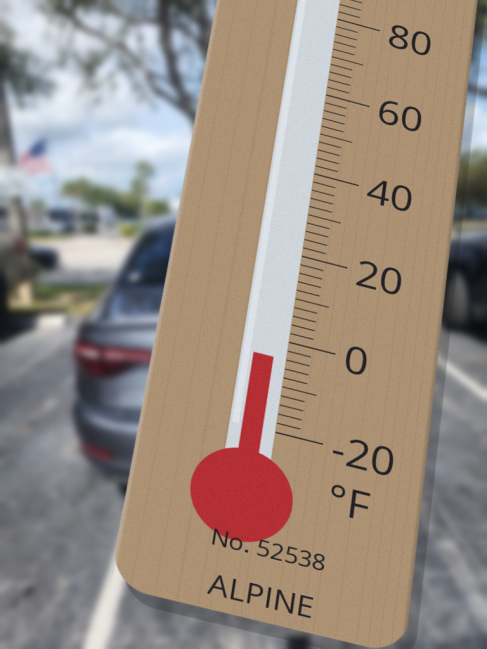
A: -4 °F
